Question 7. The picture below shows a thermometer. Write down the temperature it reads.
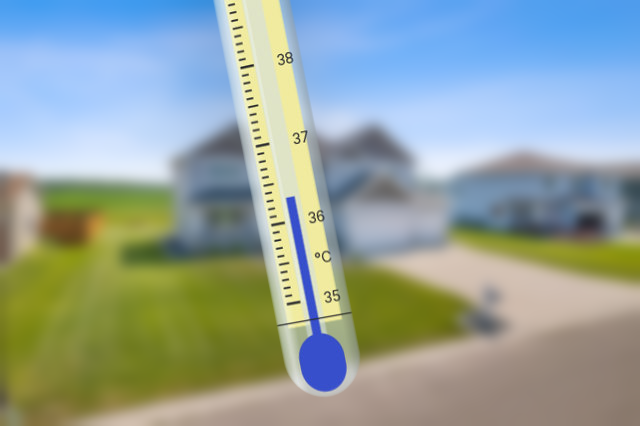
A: 36.3 °C
